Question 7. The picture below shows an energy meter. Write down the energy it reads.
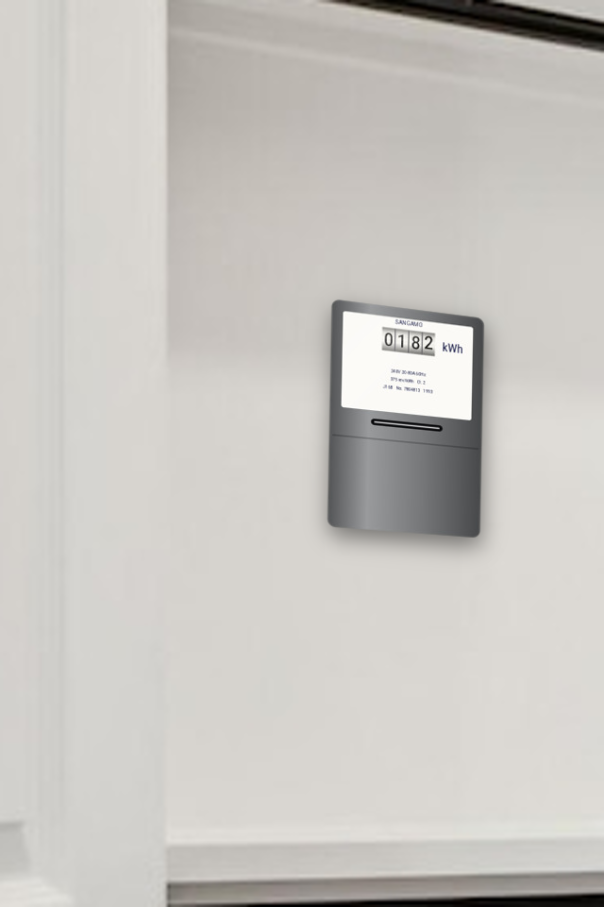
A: 182 kWh
